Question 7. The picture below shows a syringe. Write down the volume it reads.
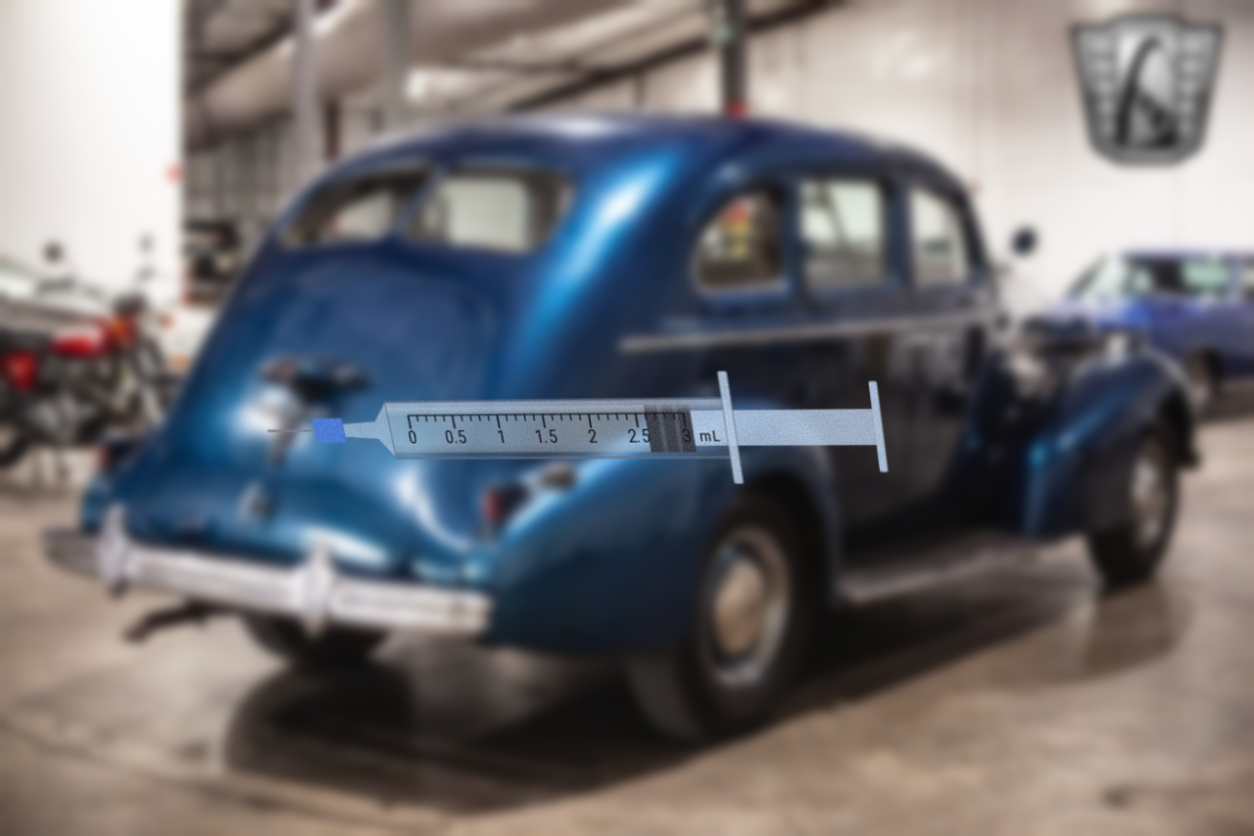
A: 2.6 mL
